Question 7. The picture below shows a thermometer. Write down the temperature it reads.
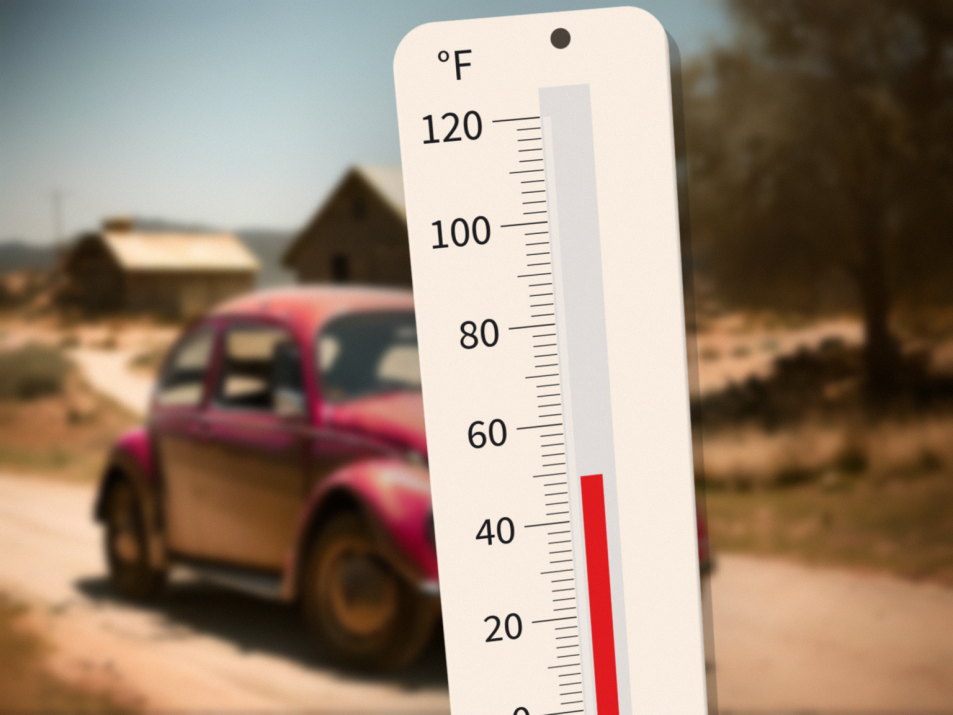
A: 49 °F
